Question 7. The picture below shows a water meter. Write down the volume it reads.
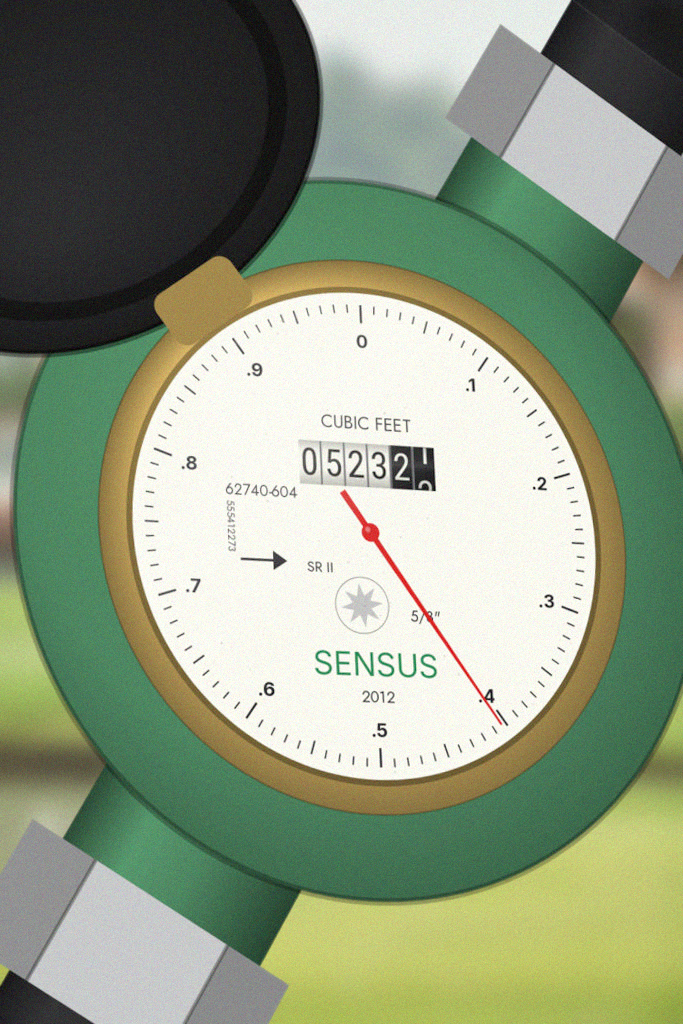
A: 52321.40 ft³
